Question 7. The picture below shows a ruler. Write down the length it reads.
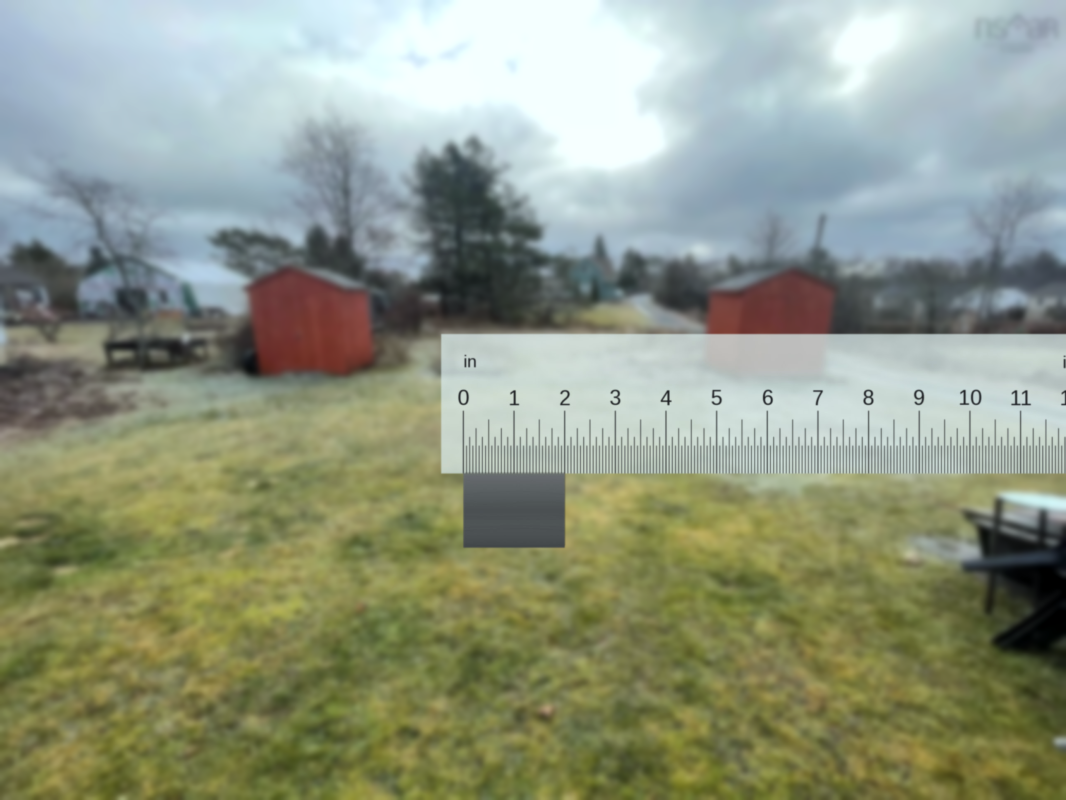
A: 2 in
